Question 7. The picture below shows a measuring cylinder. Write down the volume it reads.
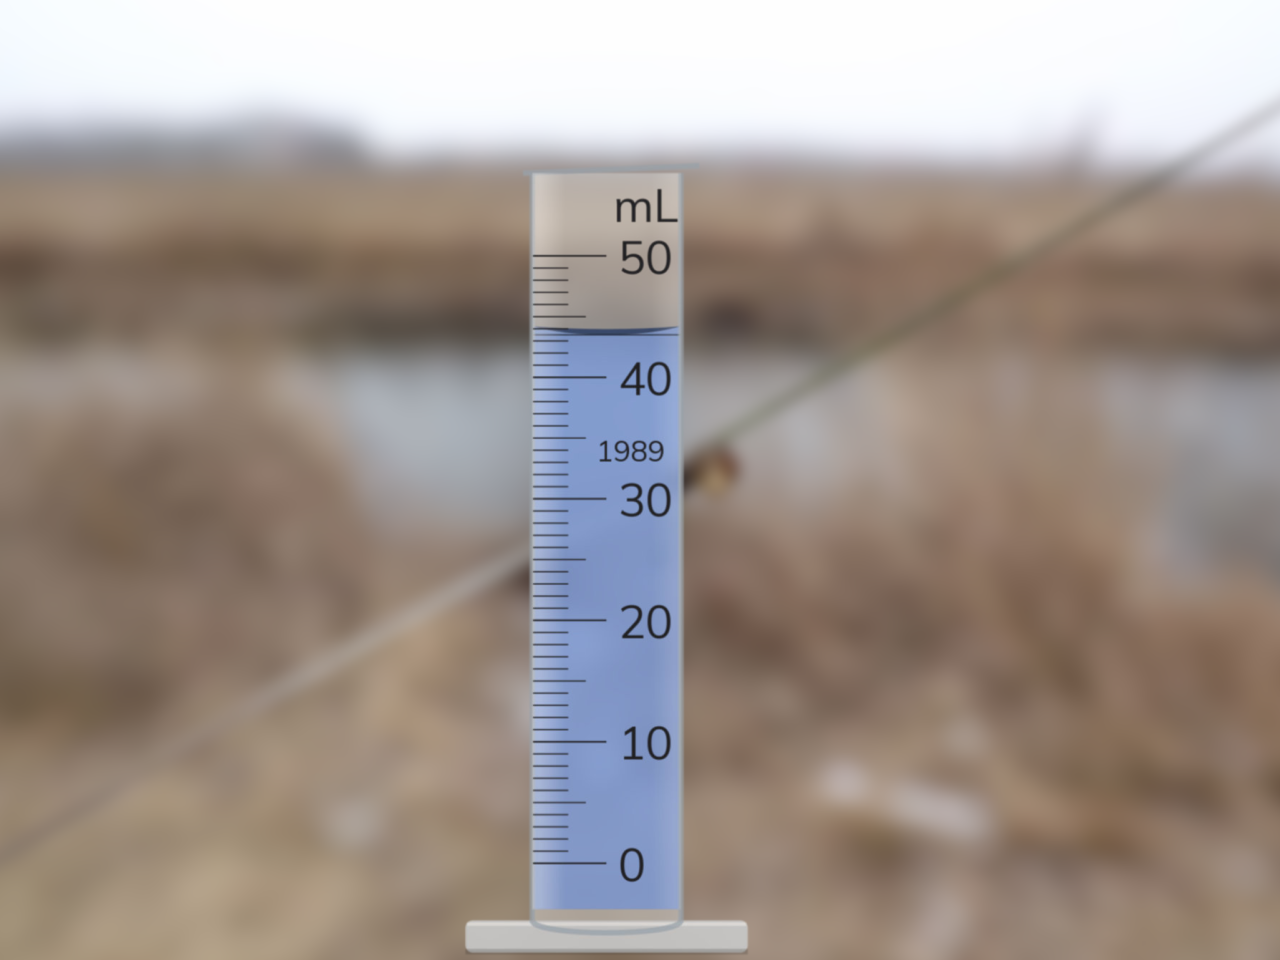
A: 43.5 mL
